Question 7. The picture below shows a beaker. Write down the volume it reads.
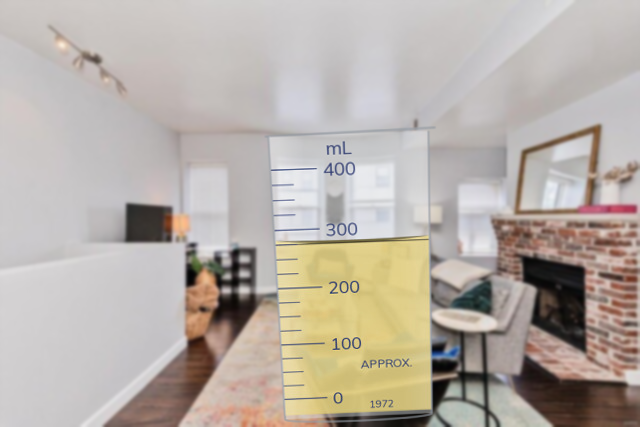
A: 275 mL
